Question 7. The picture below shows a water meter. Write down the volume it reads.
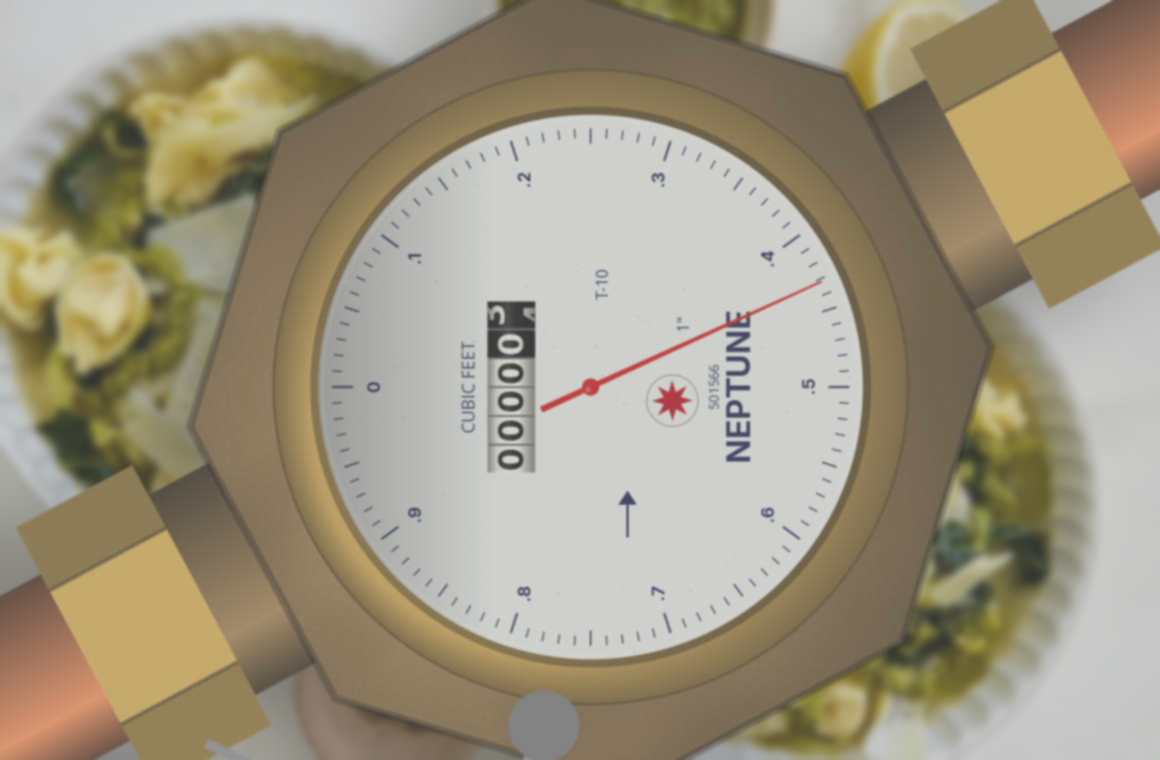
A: 3.43 ft³
